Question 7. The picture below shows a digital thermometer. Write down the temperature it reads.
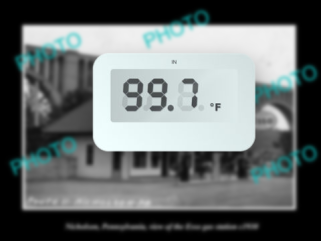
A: 99.7 °F
